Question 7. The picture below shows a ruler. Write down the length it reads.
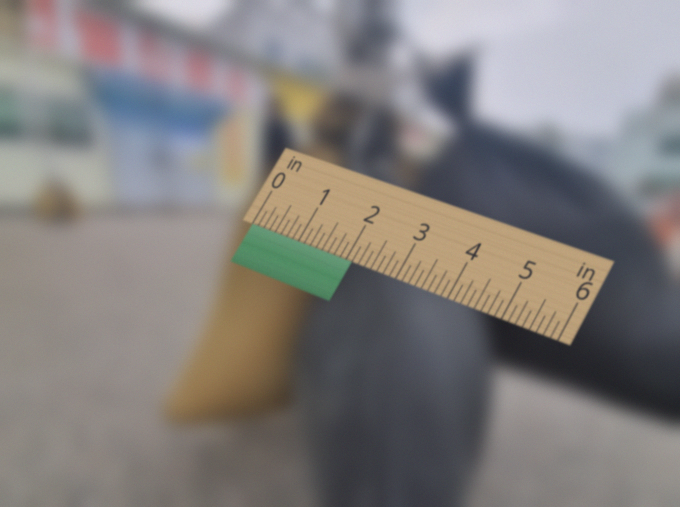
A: 2.125 in
